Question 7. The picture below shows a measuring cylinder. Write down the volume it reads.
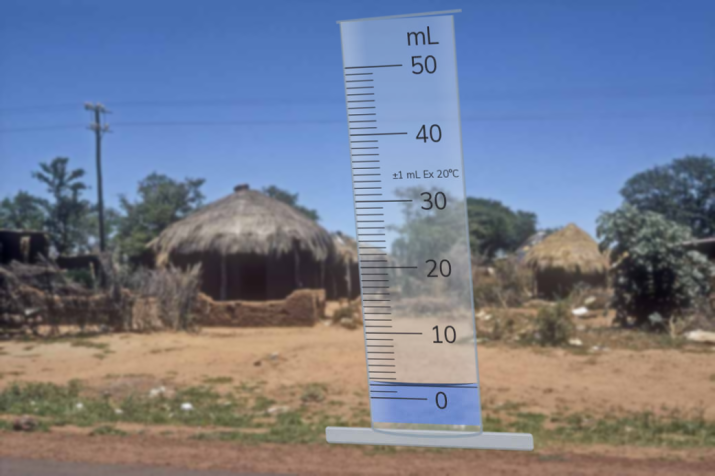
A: 2 mL
